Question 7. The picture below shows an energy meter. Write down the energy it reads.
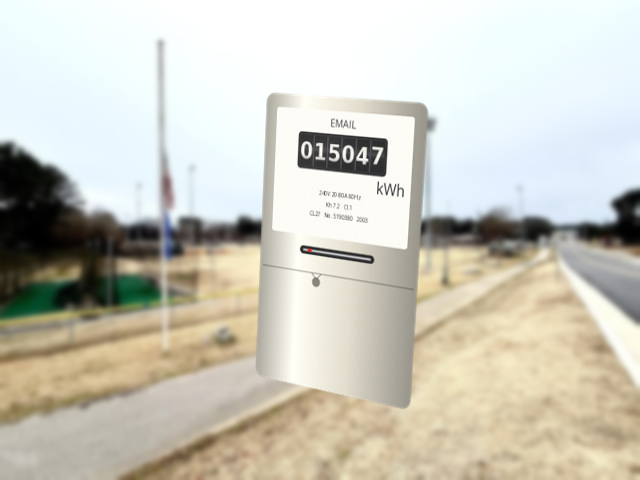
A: 15047 kWh
